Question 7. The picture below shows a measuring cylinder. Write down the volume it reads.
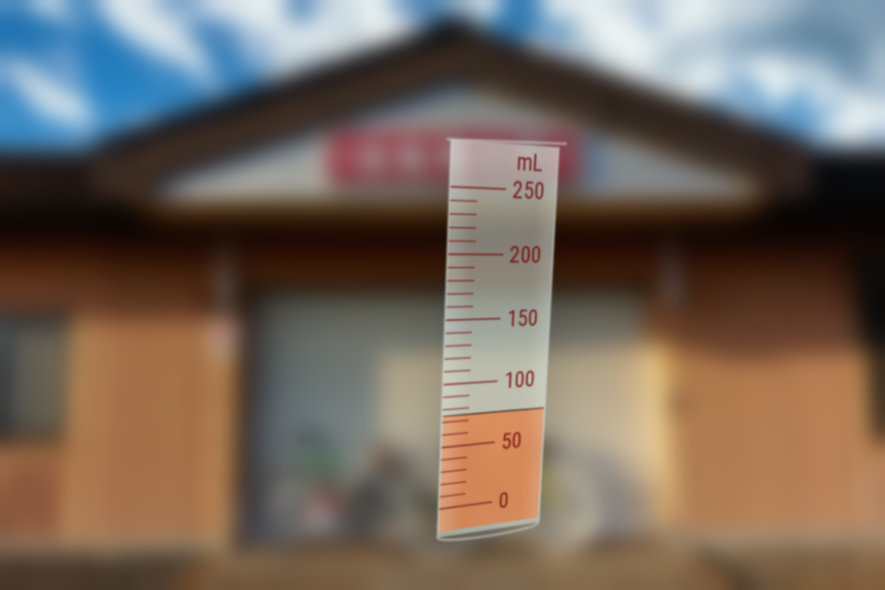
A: 75 mL
